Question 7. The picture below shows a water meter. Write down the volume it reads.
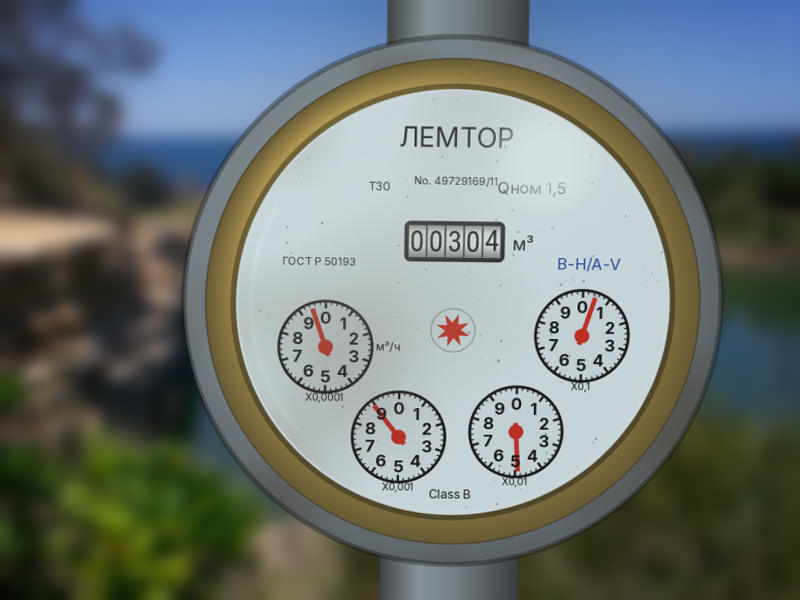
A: 304.0489 m³
